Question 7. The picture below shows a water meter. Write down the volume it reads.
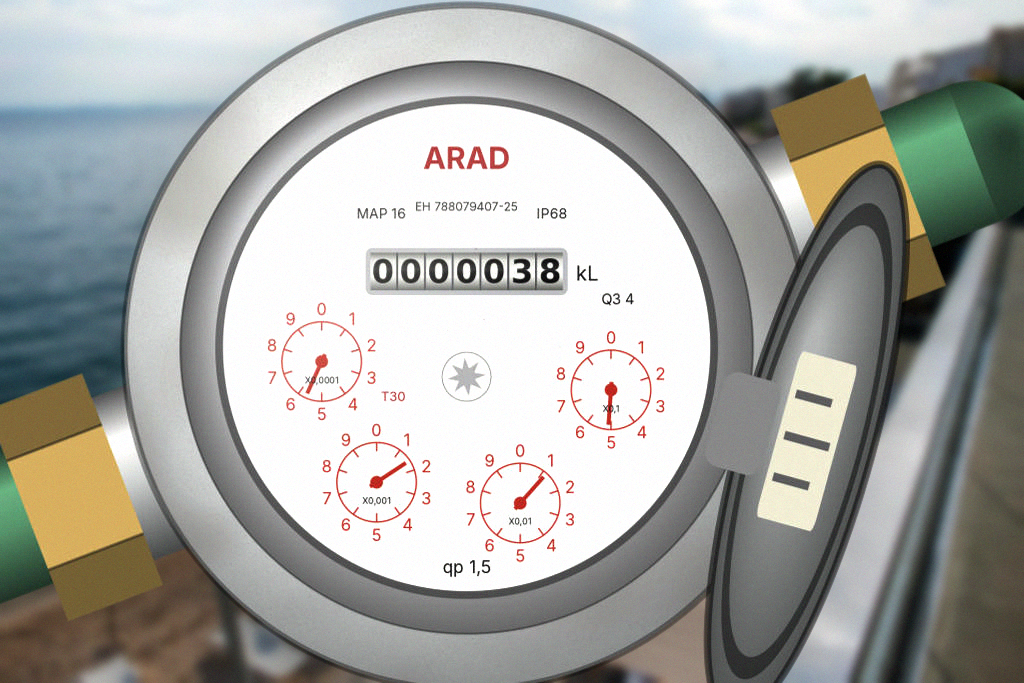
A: 38.5115 kL
